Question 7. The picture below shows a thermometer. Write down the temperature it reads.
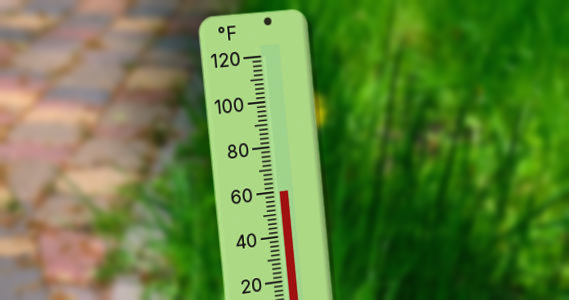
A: 60 °F
